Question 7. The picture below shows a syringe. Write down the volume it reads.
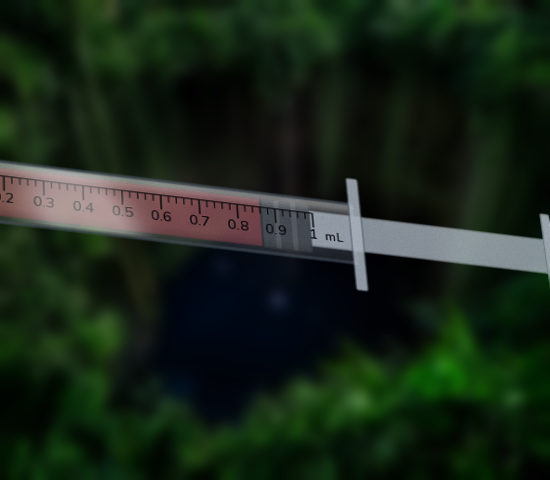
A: 0.86 mL
